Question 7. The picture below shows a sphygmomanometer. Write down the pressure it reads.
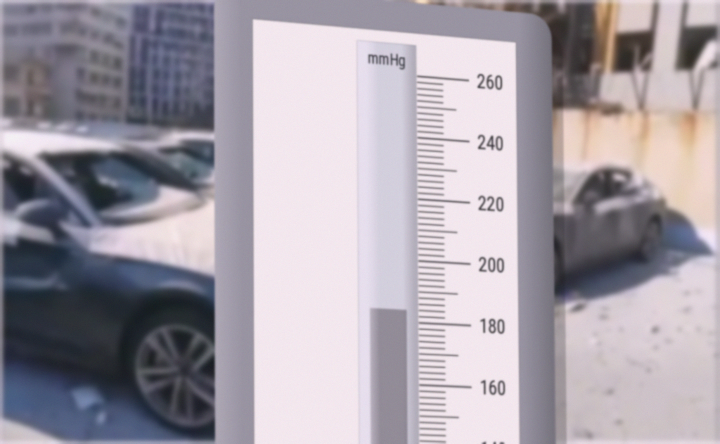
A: 184 mmHg
